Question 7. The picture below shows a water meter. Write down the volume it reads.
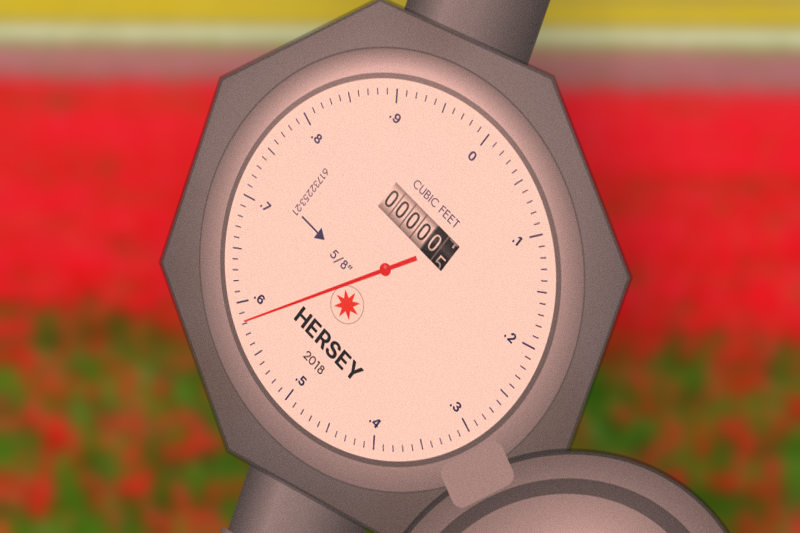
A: 4.58 ft³
